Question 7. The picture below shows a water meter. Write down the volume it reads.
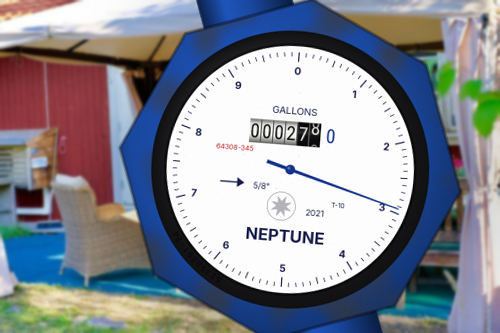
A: 2782.9 gal
